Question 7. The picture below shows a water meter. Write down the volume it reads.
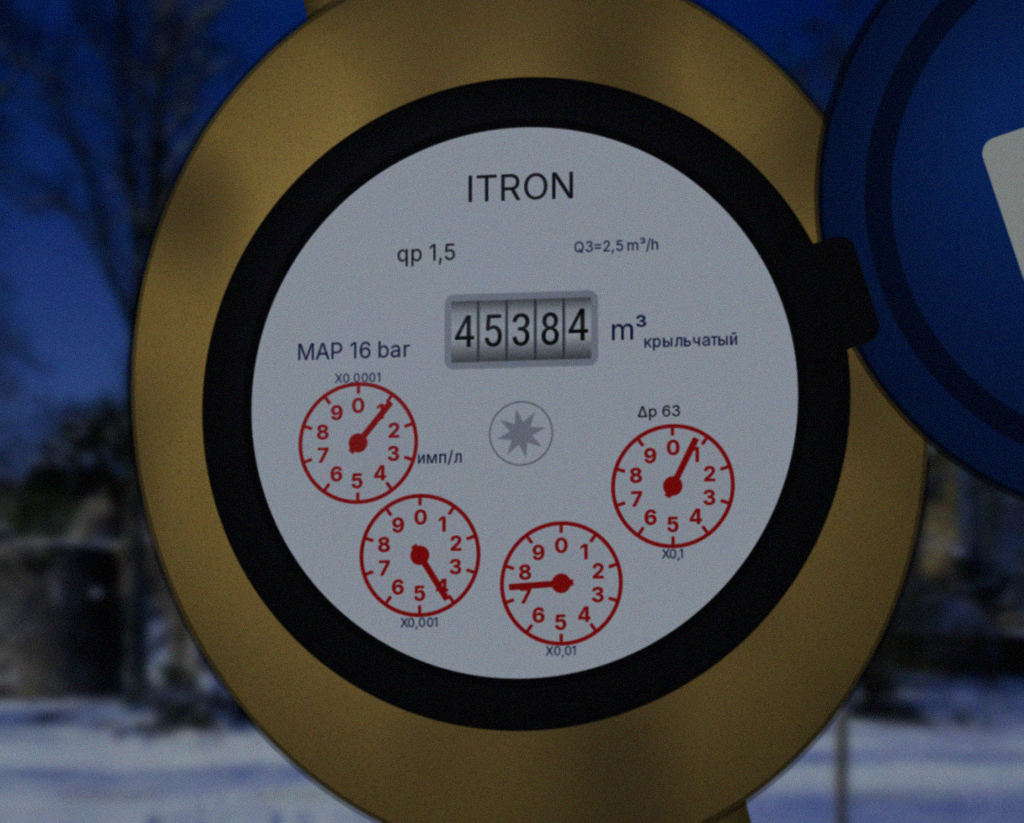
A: 45384.0741 m³
